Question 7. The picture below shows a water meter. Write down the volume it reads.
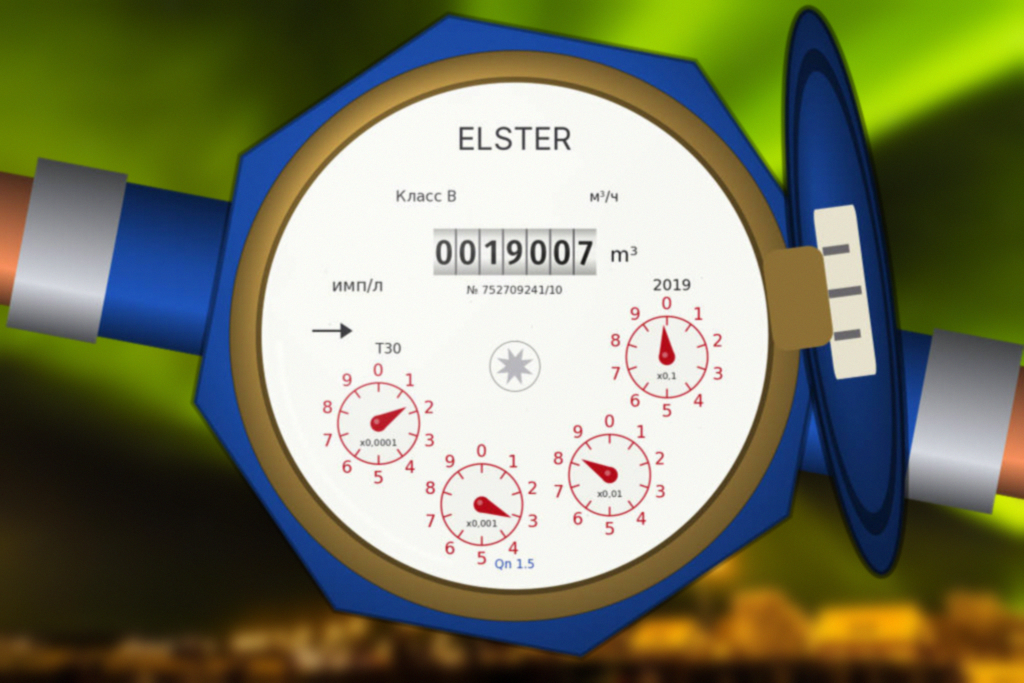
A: 19006.9831 m³
